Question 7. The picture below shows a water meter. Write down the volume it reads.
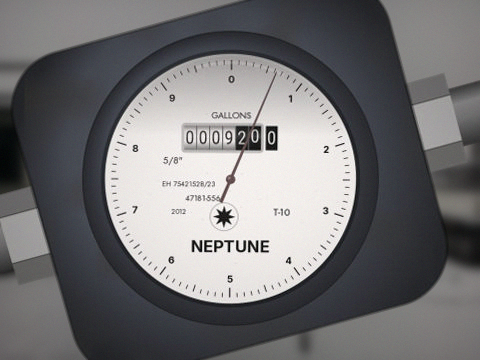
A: 9200.6 gal
